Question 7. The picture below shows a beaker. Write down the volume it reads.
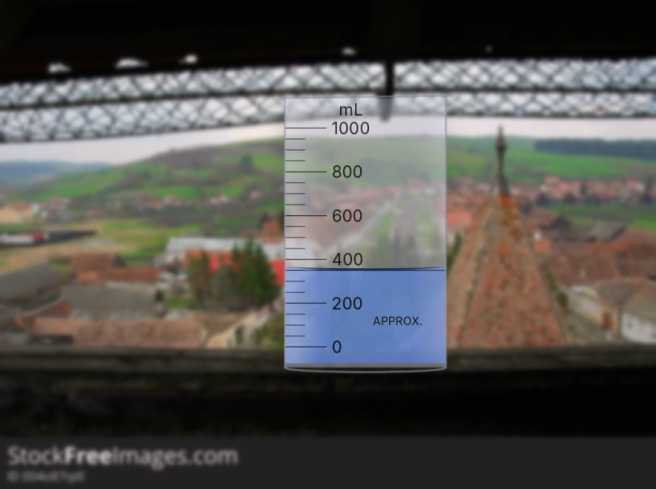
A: 350 mL
